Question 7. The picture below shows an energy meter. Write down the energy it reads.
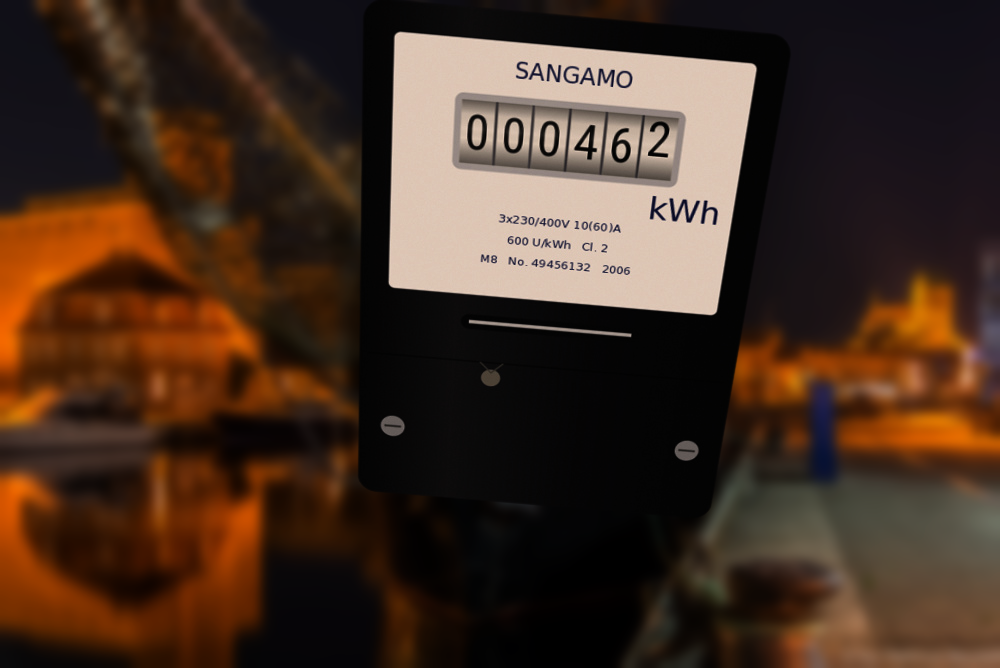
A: 462 kWh
